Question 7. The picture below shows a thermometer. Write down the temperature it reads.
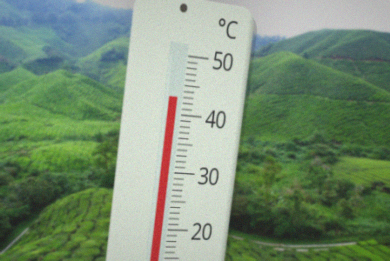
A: 43 °C
